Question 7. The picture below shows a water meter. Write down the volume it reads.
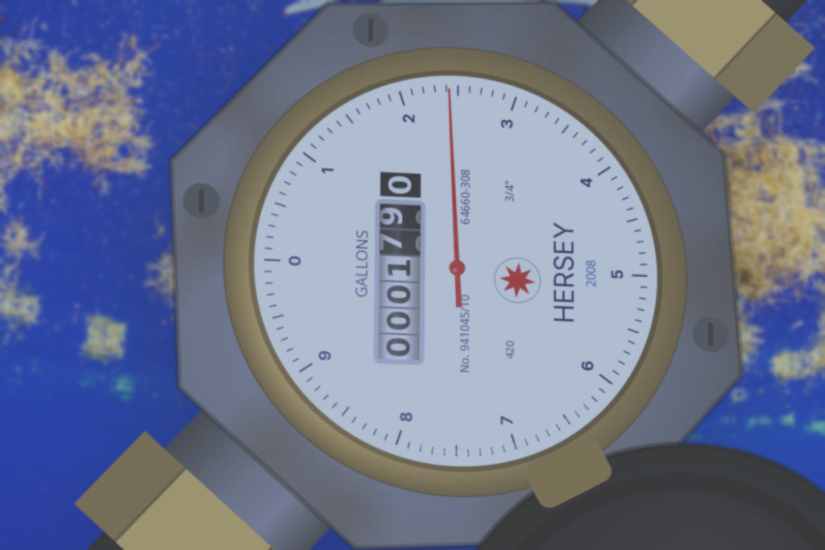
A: 1792.4 gal
